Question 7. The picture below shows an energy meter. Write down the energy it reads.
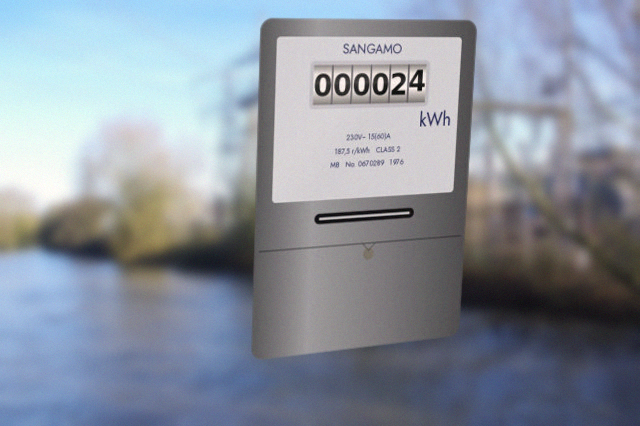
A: 24 kWh
